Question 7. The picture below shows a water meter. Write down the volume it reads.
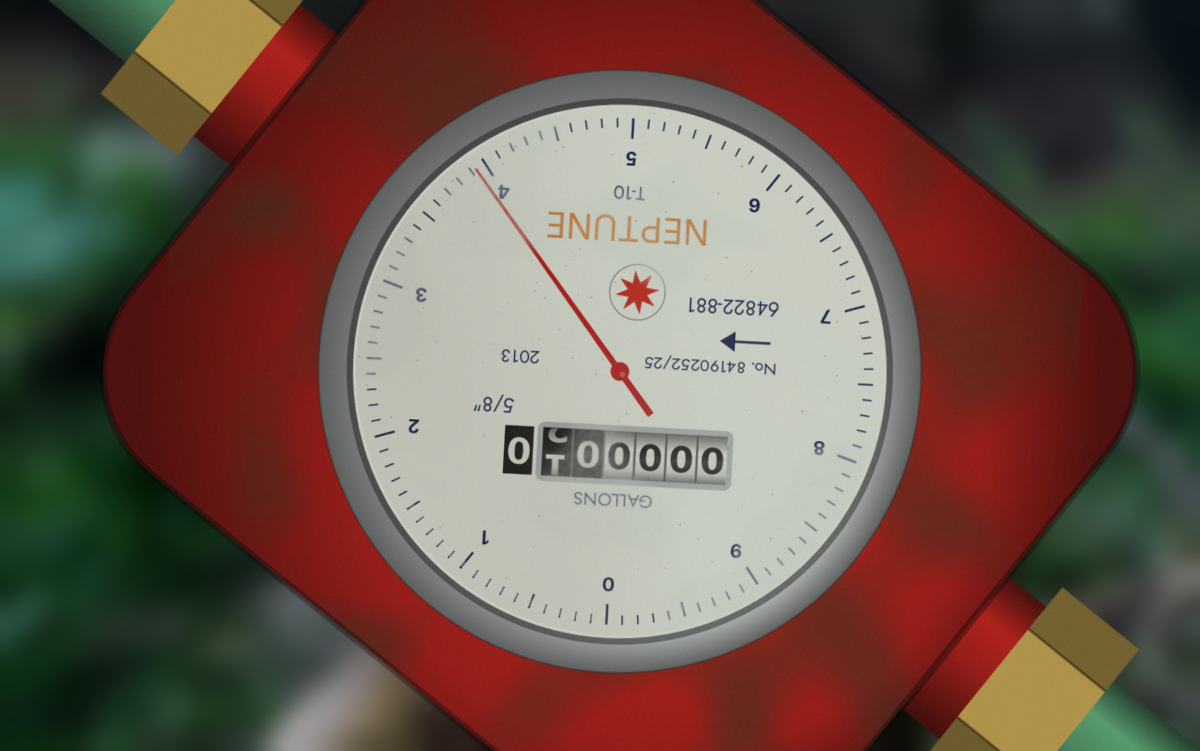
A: 13.9 gal
